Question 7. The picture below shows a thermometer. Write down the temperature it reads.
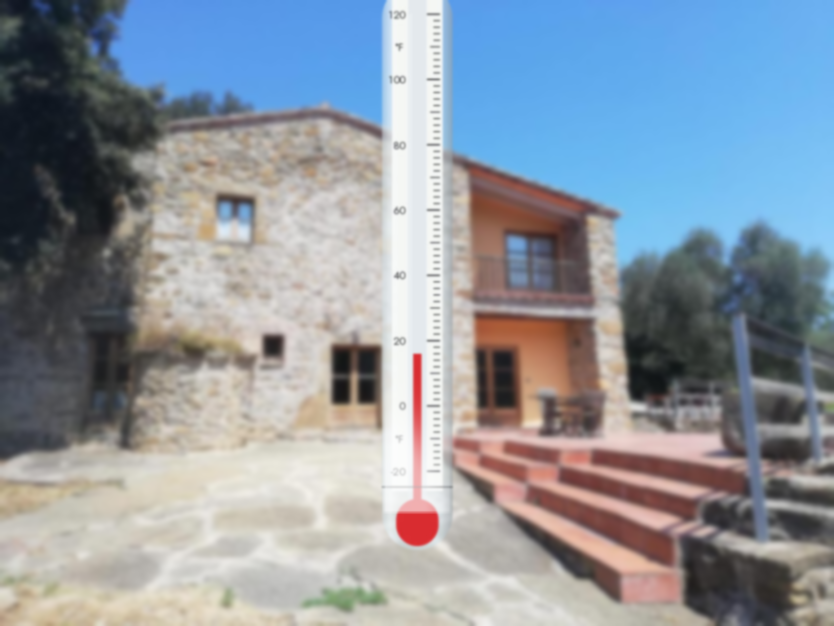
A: 16 °F
